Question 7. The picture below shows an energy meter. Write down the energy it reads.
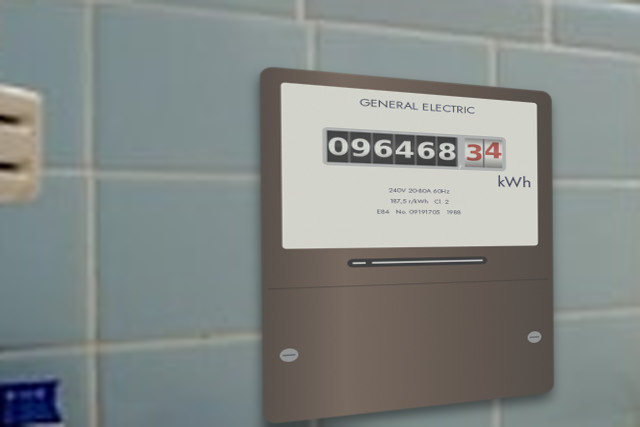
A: 96468.34 kWh
